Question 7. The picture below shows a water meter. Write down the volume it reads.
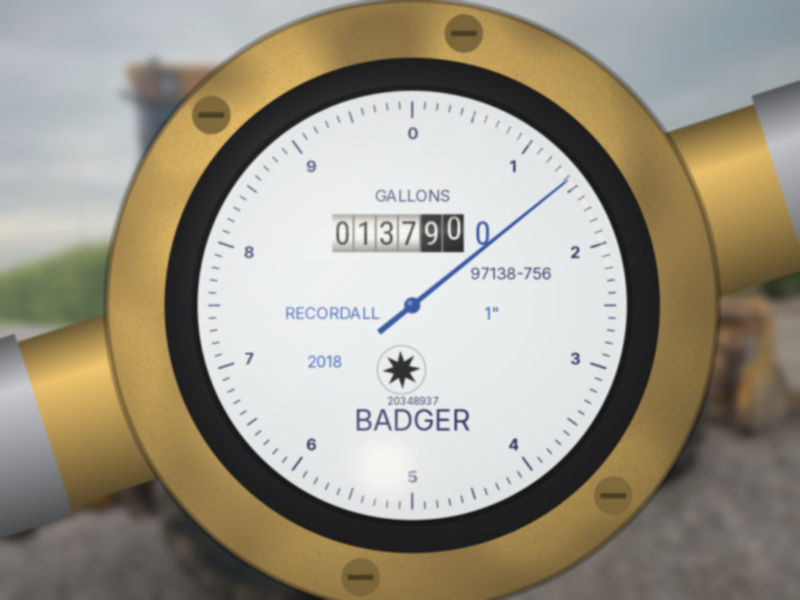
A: 137901.4 gal
